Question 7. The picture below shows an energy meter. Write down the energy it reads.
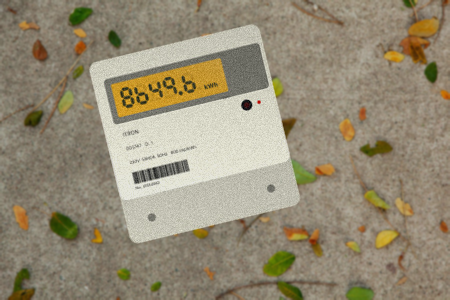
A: 8649.6 kWh
